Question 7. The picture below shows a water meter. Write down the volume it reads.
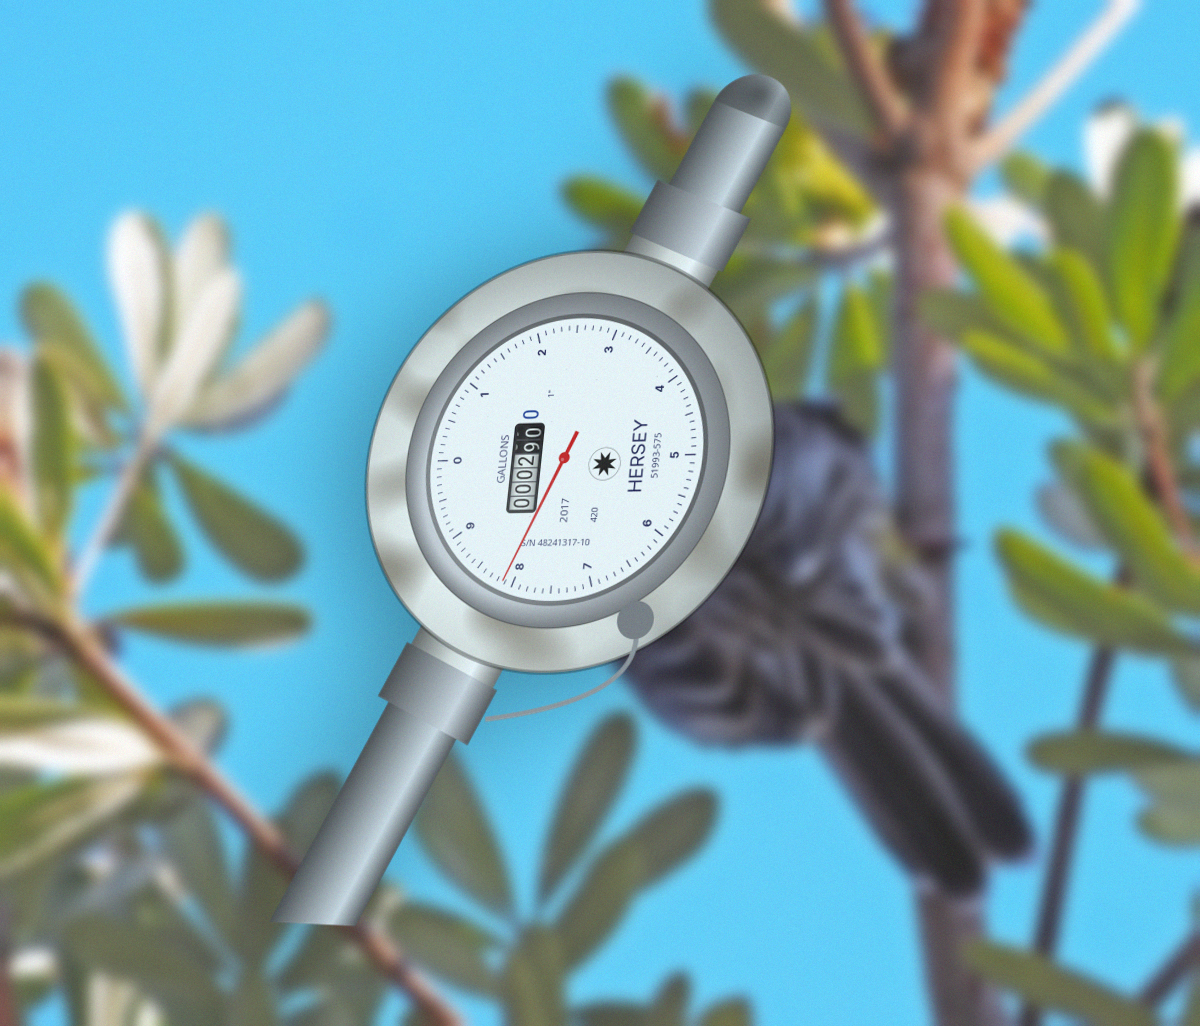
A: 2898.1 gal
